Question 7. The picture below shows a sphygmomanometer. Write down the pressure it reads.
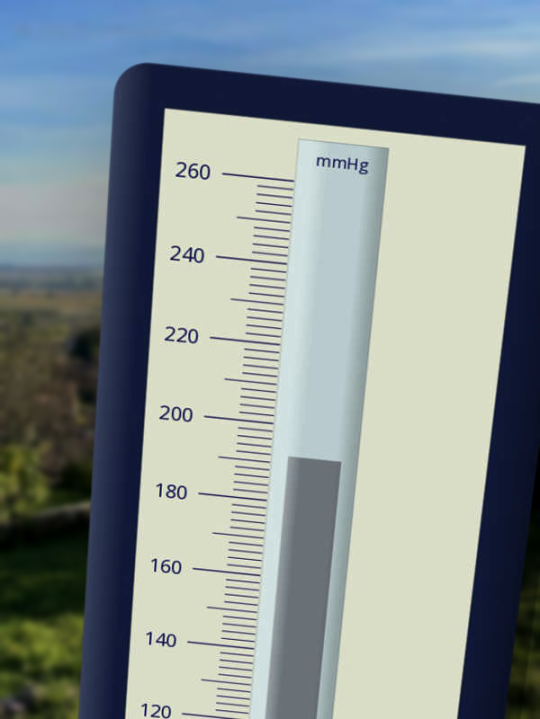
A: 192 mmHg
